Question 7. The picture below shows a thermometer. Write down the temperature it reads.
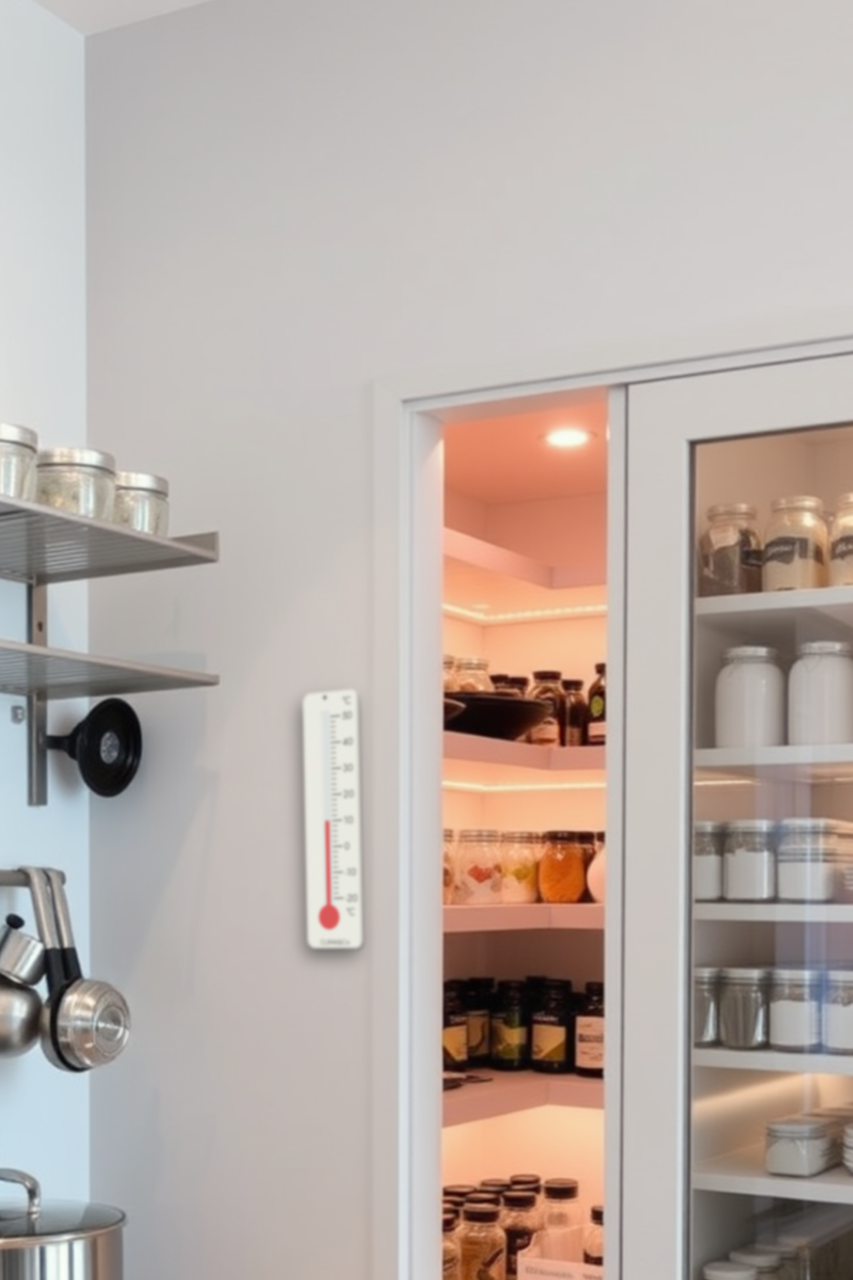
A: 10 °C
